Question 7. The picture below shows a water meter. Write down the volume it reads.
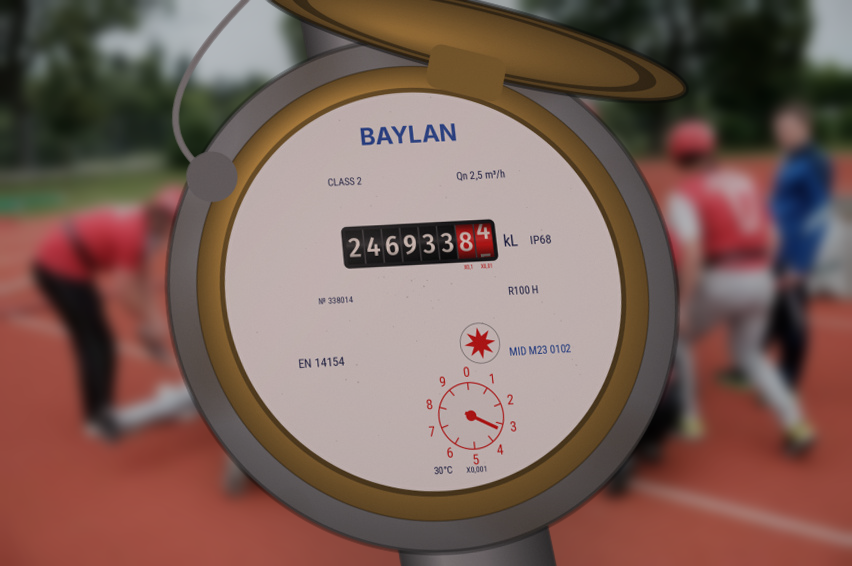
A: 246933.843 kL
